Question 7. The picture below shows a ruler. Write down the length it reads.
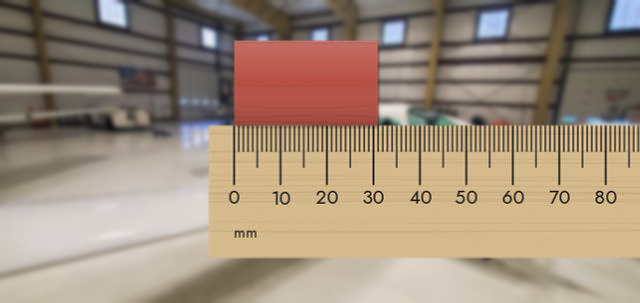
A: 31 mm
